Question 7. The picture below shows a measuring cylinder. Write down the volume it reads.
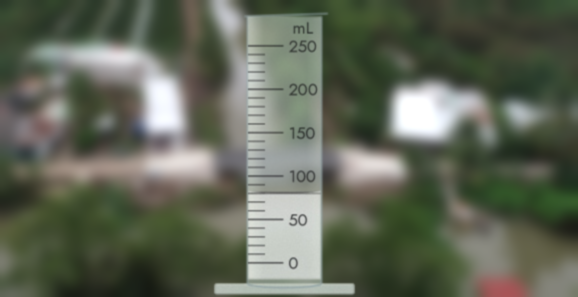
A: 80 mL
